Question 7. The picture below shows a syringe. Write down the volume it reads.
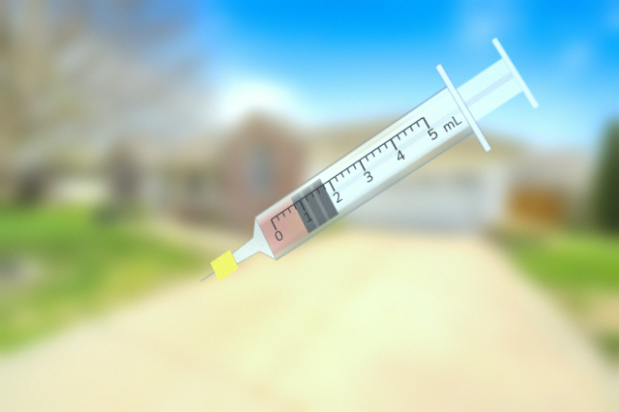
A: 0.8 mL
